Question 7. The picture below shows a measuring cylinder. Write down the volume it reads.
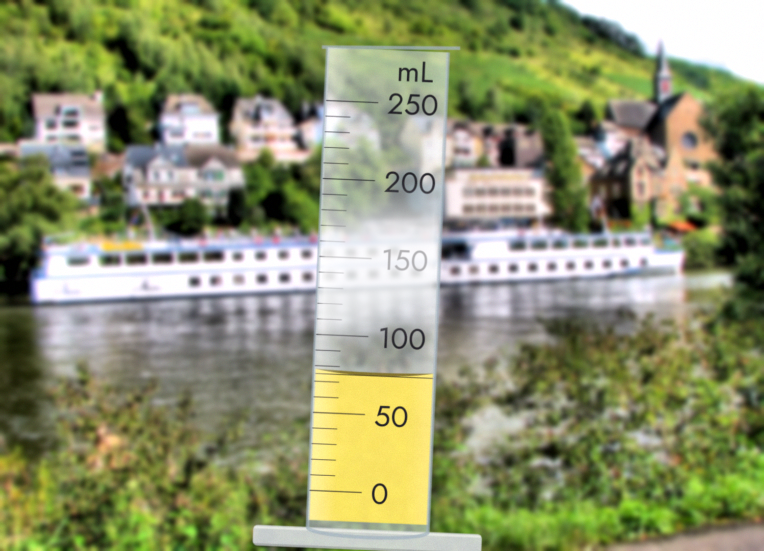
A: 75 mL
